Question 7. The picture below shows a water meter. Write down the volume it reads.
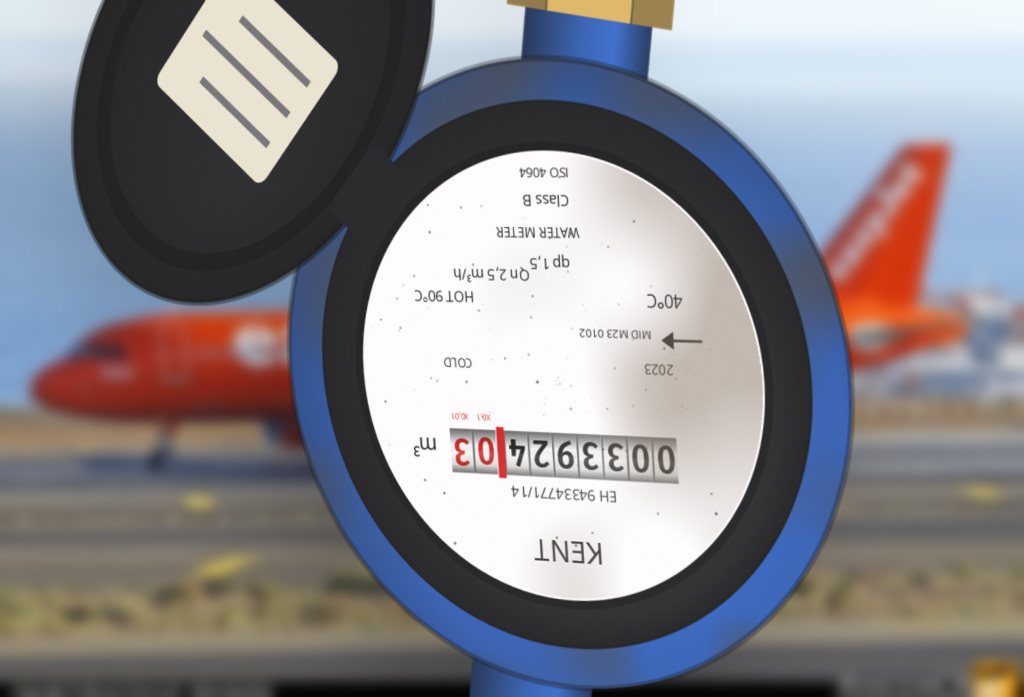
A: 33924.03 m³
